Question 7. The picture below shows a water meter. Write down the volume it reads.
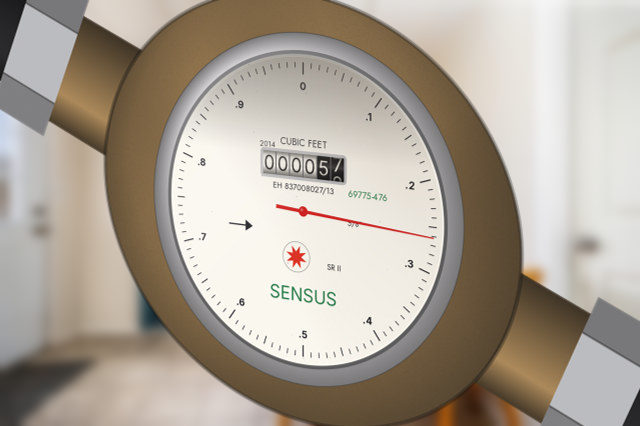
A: 57.26 ft³
